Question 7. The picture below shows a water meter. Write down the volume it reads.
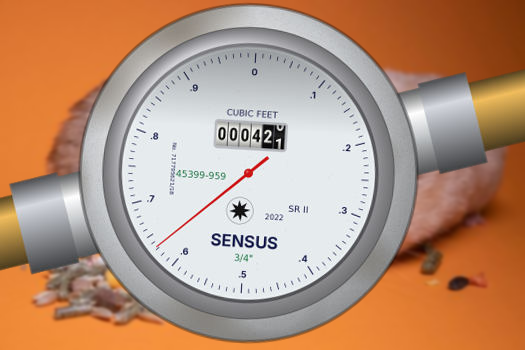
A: 420.63 ft³
